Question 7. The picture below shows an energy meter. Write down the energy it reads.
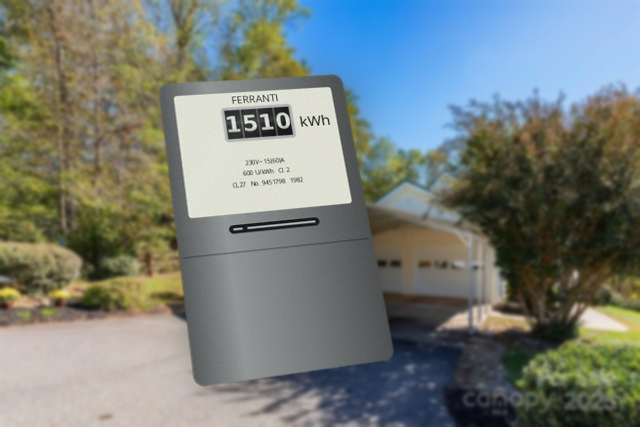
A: 1510 kWh
